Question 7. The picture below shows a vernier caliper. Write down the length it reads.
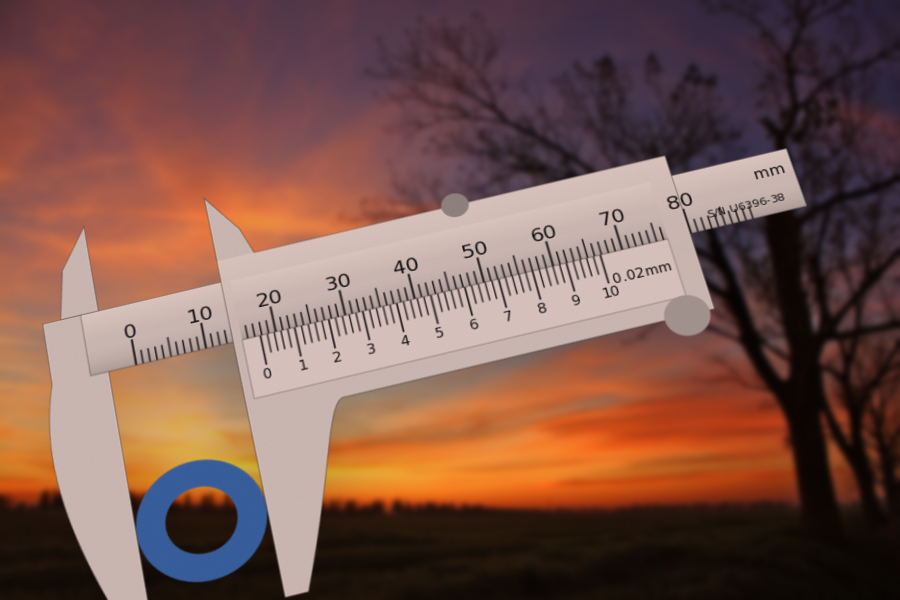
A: 17.8 mm
